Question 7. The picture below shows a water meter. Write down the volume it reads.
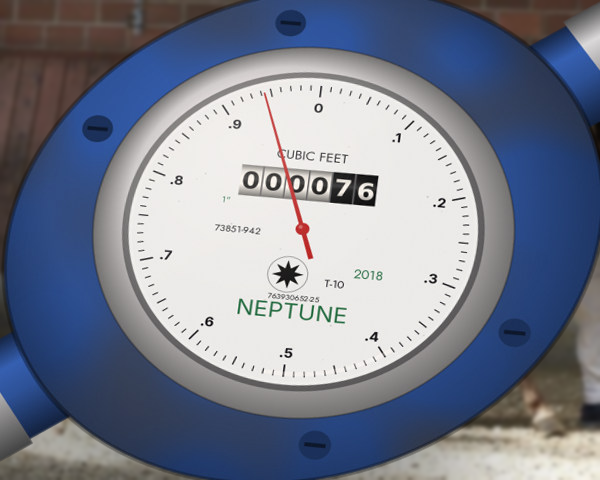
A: 75.94 ft³
